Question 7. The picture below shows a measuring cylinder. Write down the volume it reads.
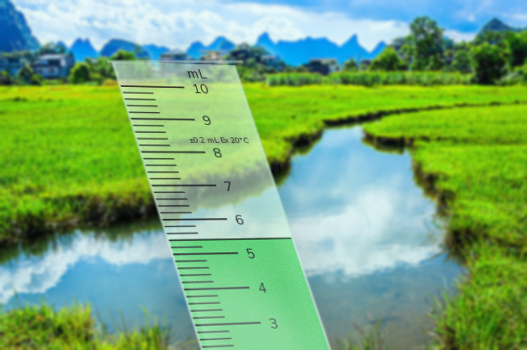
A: 5.4 mL
